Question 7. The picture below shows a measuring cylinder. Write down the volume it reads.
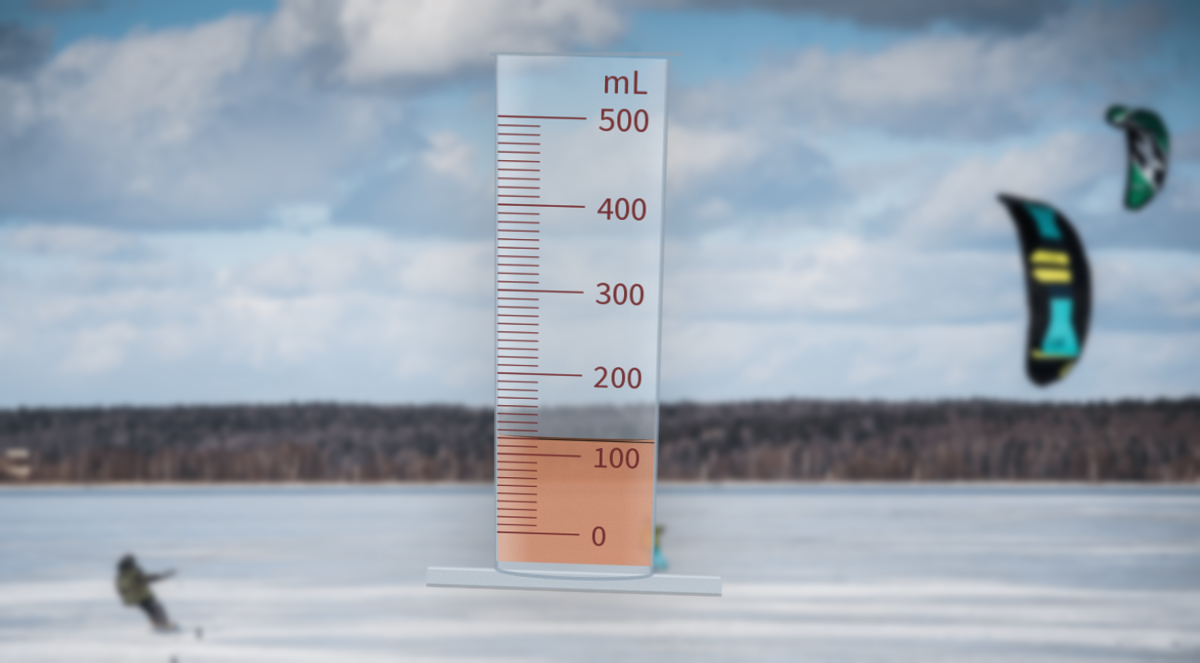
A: 120 mL
